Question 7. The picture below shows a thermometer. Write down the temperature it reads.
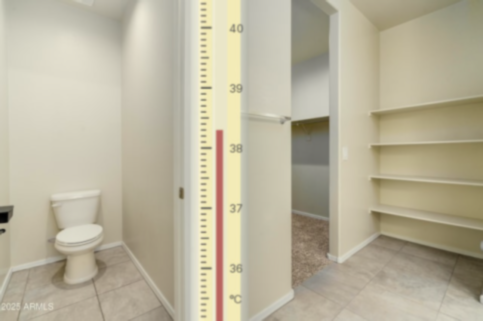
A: 38.3 °C
